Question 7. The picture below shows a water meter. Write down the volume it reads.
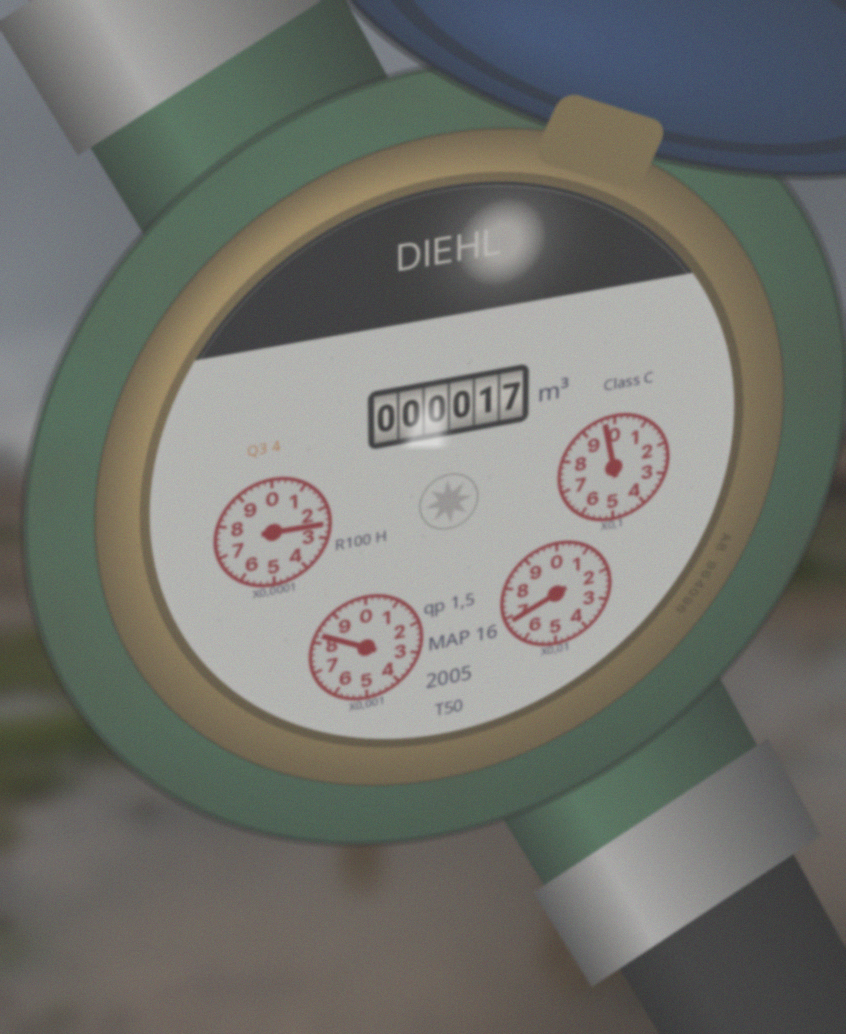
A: 16.9682 m³
